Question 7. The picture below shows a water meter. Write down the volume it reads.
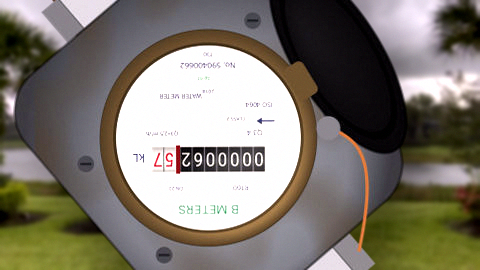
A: 62.57 kL
